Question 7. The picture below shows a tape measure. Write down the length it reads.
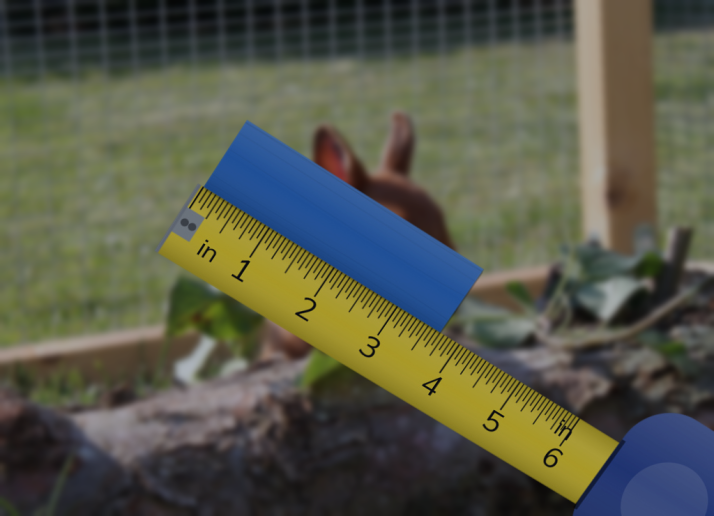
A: 3.6875 in
